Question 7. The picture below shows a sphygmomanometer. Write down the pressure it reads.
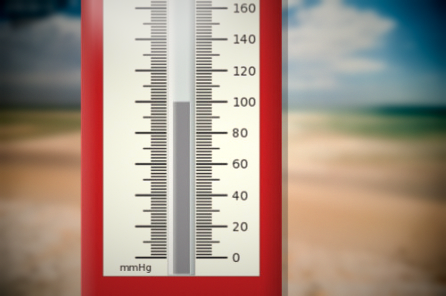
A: 100 mmHg
